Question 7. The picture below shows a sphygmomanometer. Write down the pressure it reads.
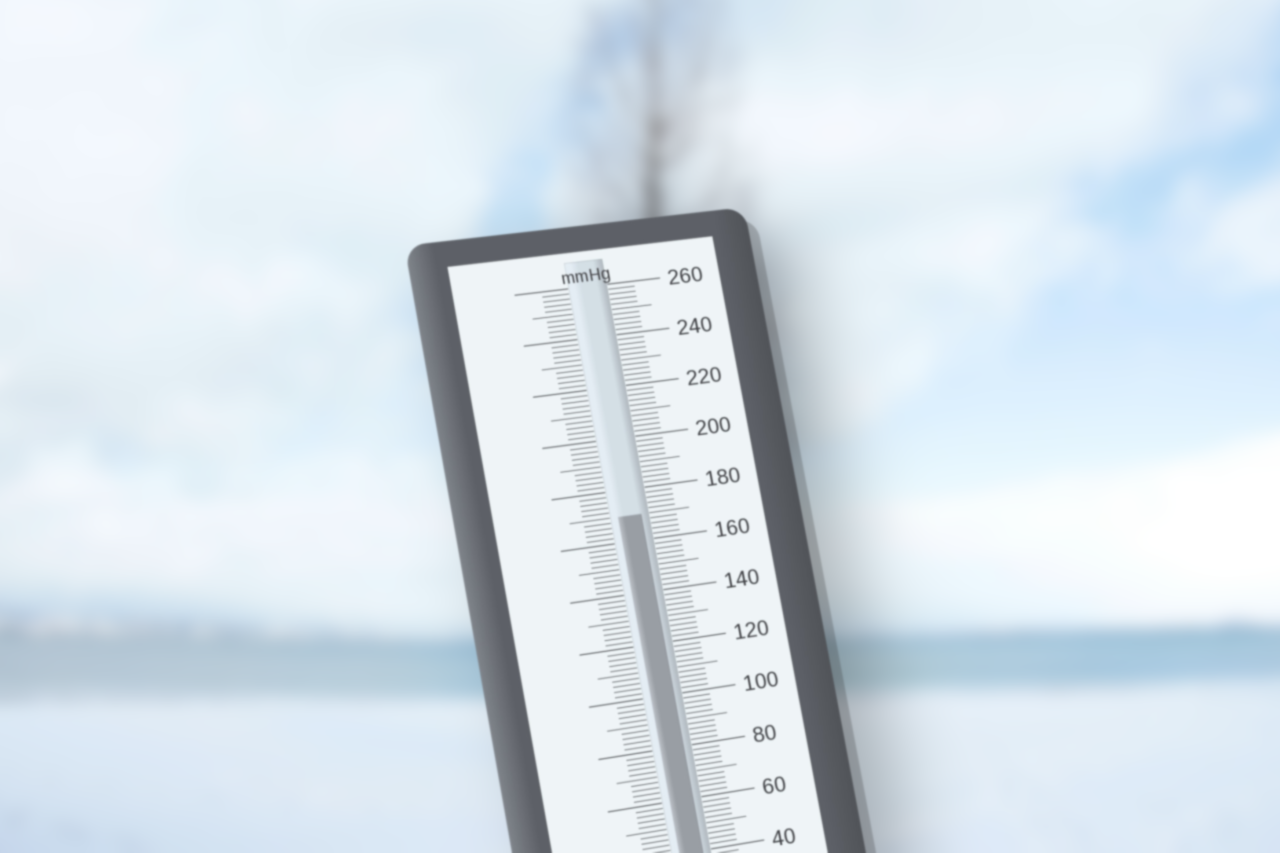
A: 170 mmHg
